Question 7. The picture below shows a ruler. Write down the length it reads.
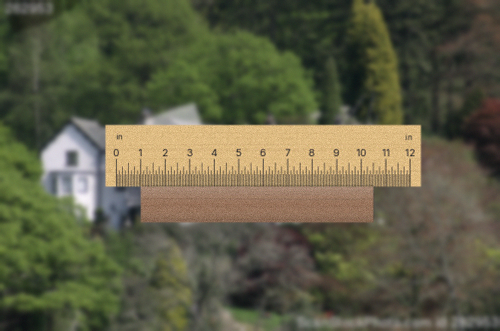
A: 9.5 in
